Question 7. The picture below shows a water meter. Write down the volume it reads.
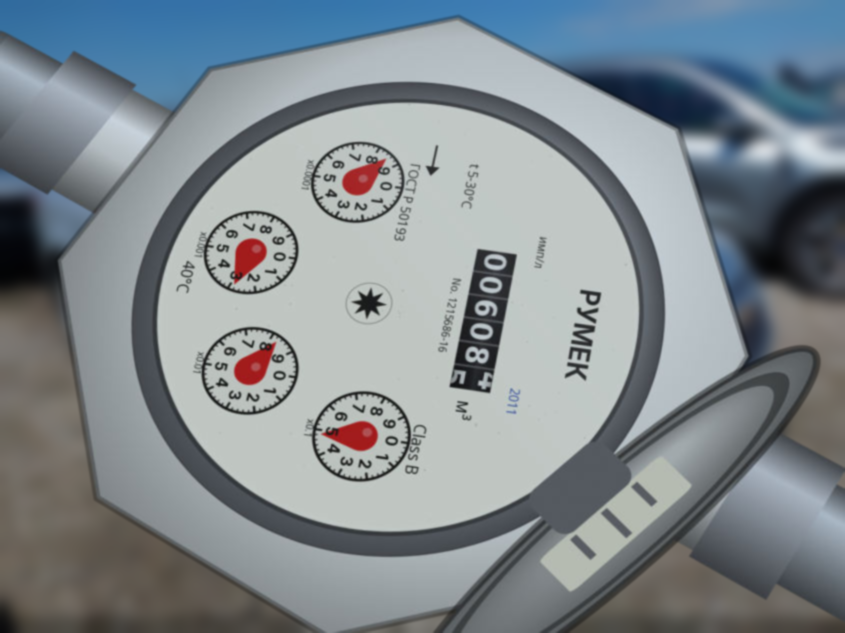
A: 6084.4828 m³
